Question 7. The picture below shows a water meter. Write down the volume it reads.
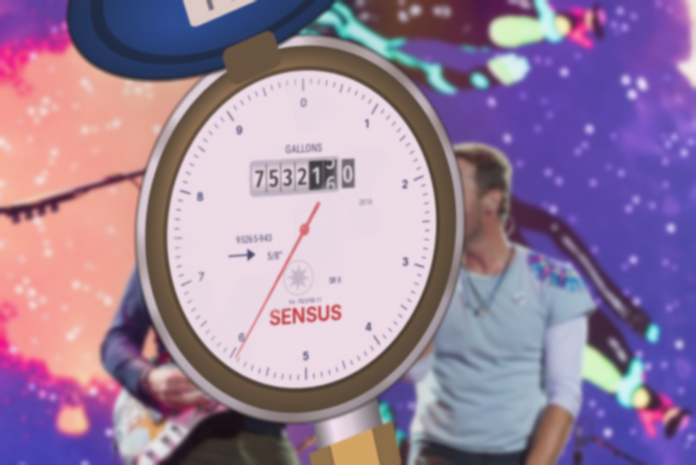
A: 7532155.9 gal
